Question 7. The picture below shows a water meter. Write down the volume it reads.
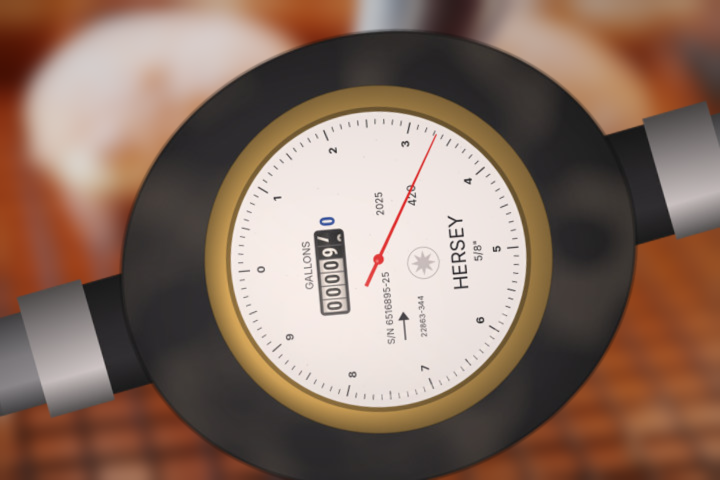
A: 973.3 gal
